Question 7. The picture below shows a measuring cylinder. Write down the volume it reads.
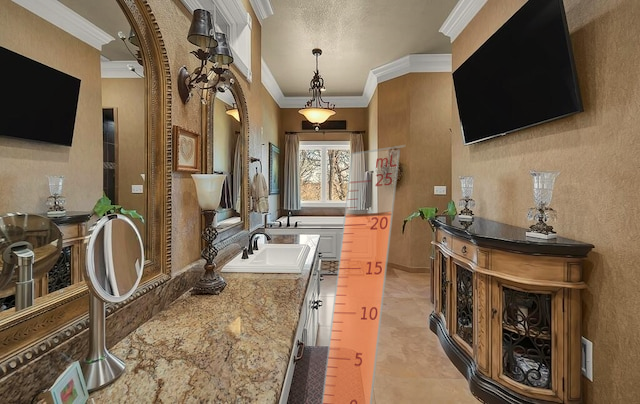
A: 21 mL
